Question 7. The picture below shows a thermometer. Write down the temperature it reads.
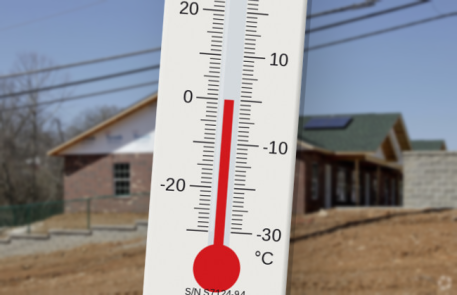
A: 0 °C
